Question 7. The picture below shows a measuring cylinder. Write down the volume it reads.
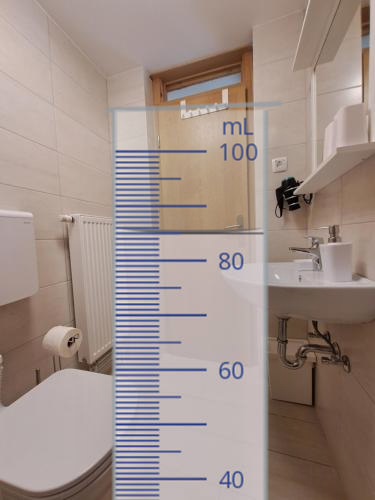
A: 85 mL
